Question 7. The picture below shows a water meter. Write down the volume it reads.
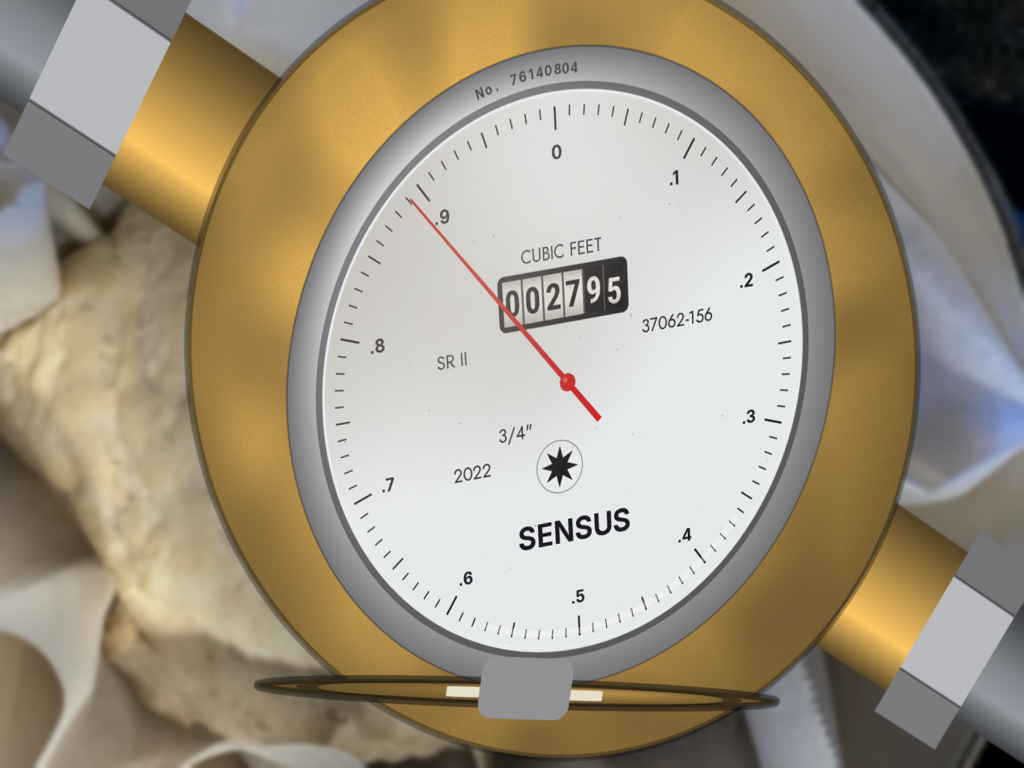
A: 2794.89 ft³
